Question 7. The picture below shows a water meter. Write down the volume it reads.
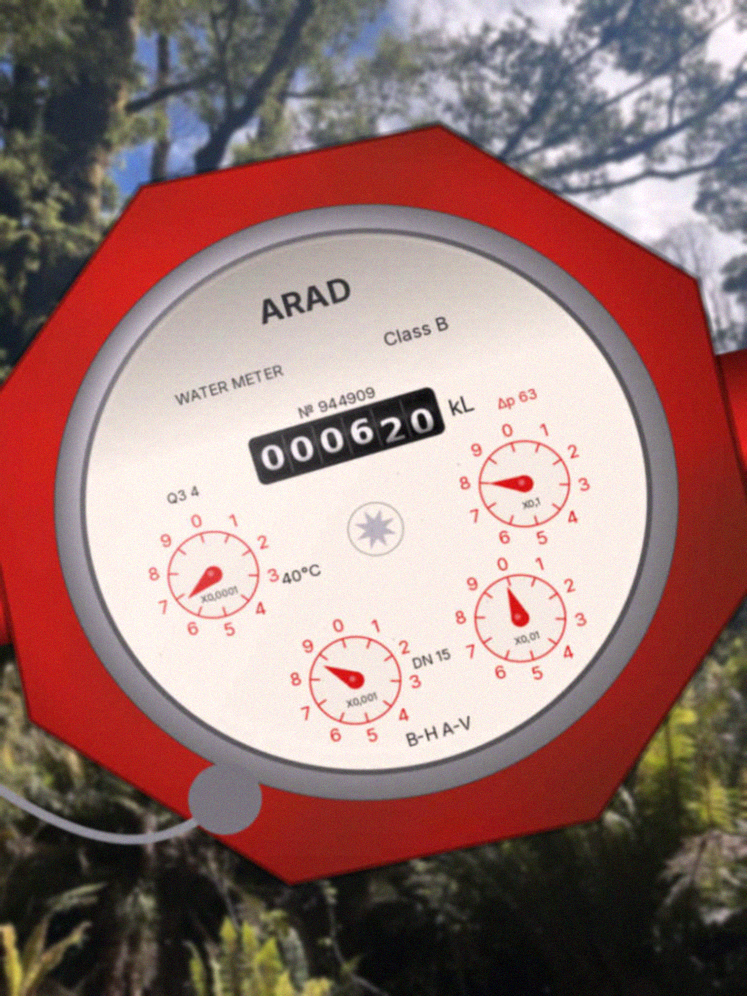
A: 619.7986 kL
